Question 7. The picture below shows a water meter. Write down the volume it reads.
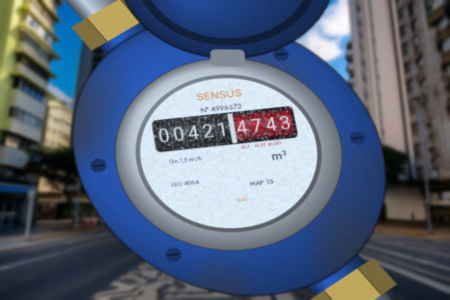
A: 421.4743 m³
